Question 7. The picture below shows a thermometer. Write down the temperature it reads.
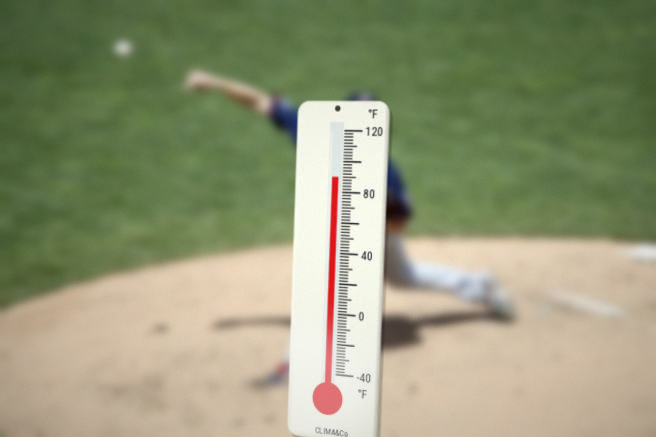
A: 90 °F
